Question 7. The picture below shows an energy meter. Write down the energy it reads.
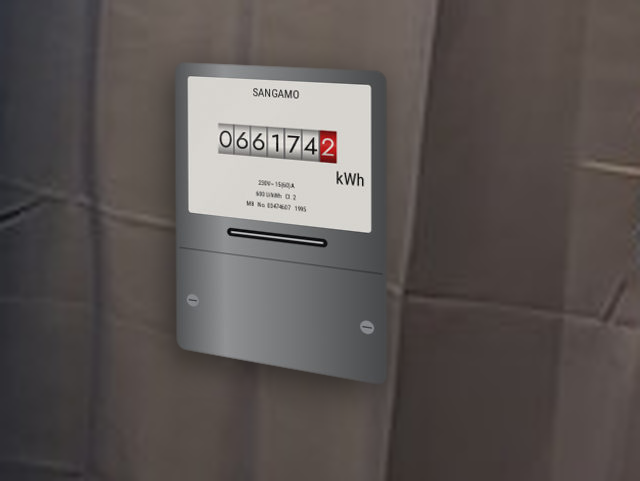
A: 66174.2 kWh
